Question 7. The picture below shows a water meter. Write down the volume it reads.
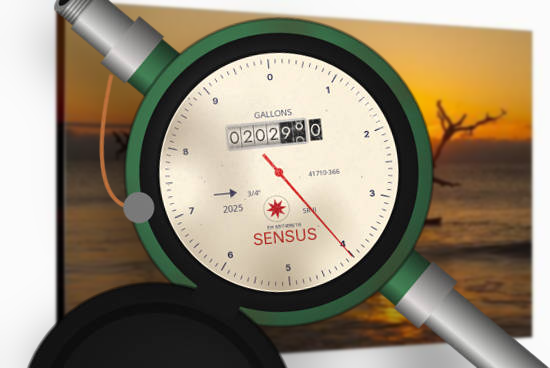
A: 202984.0 gal
